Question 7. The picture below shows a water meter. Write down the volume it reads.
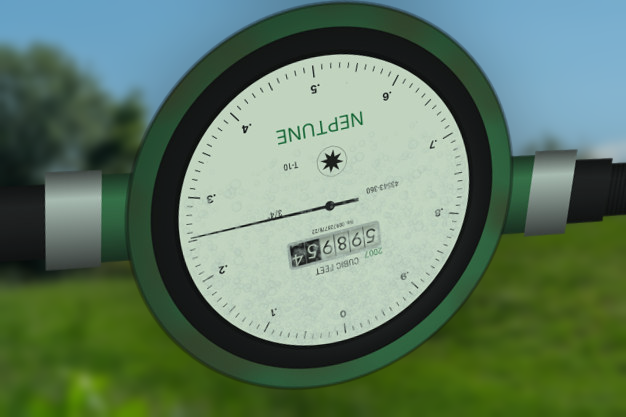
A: 598954.25 ft³
